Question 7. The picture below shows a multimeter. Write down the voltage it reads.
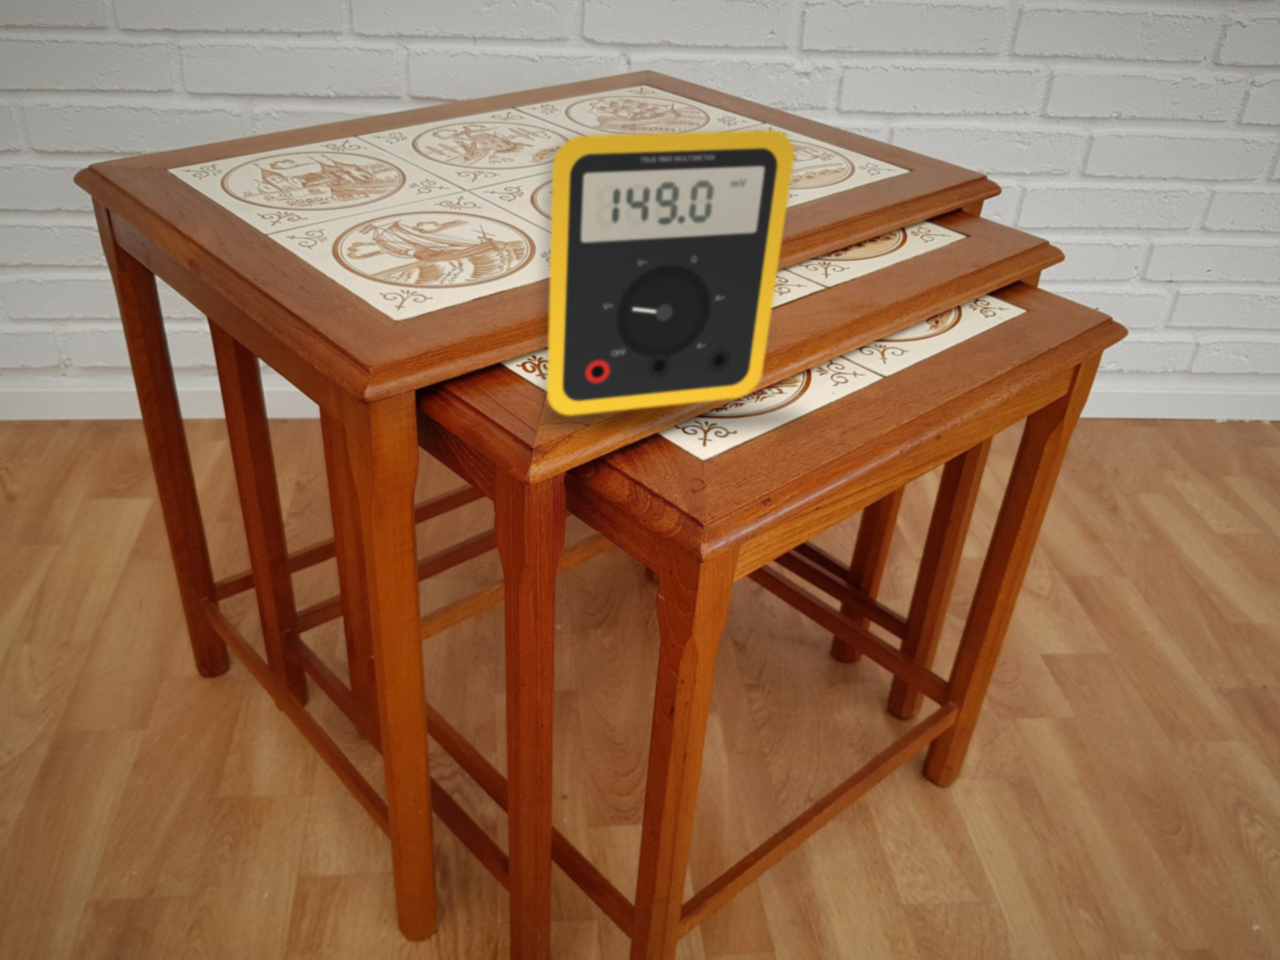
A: 149.0 mV
